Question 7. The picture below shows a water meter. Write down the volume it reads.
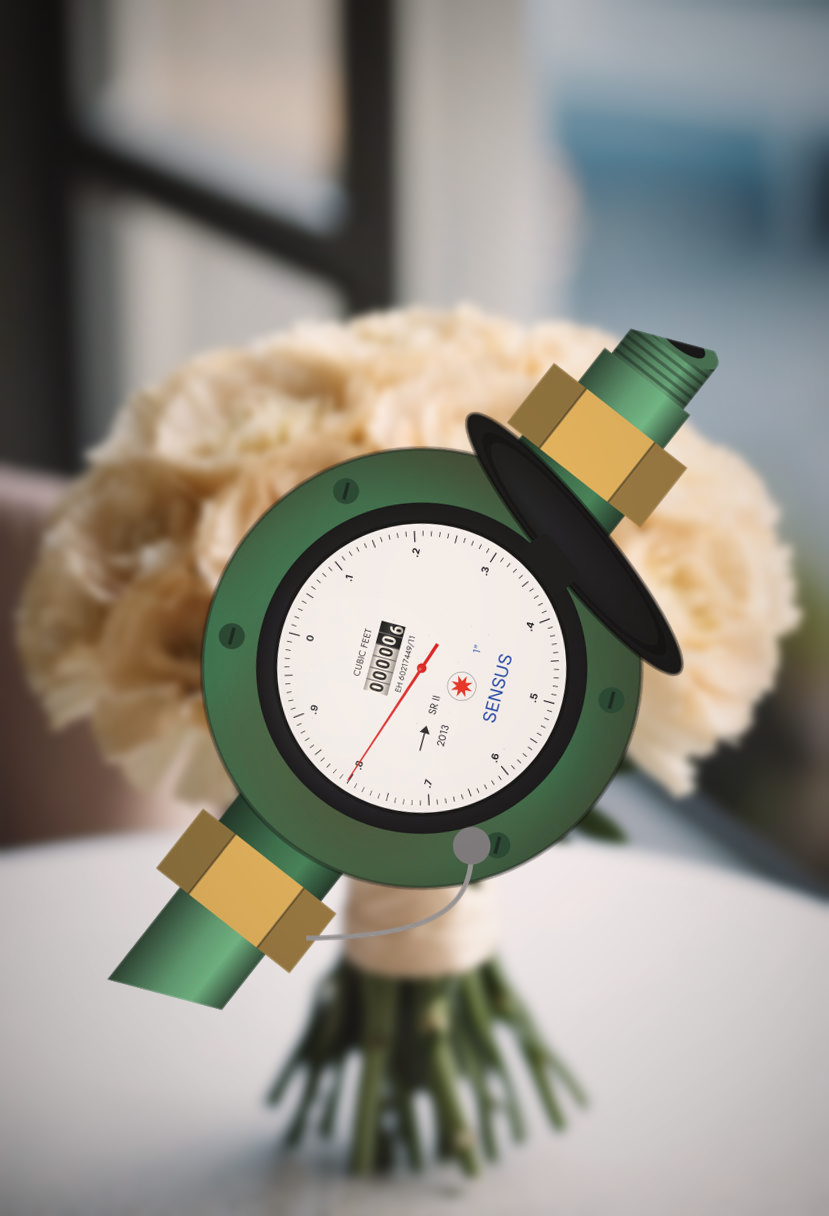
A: 5.80 ft³
